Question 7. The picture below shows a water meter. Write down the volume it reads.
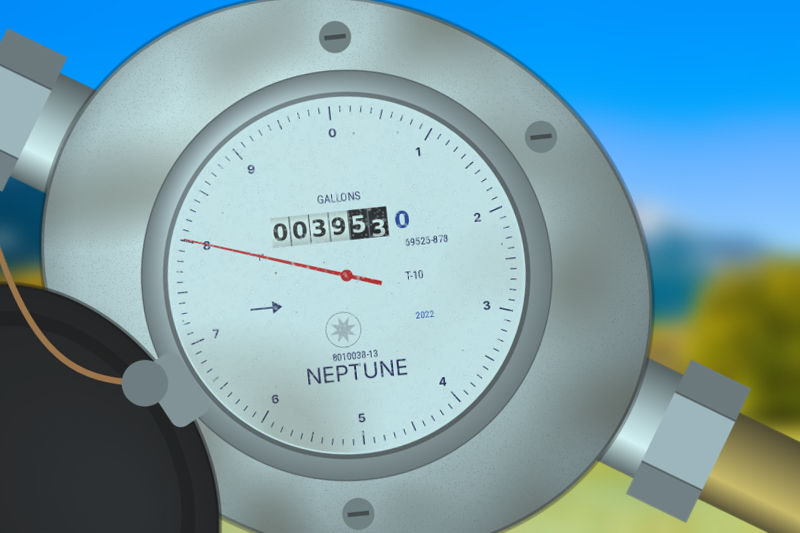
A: 39528.0 gal
